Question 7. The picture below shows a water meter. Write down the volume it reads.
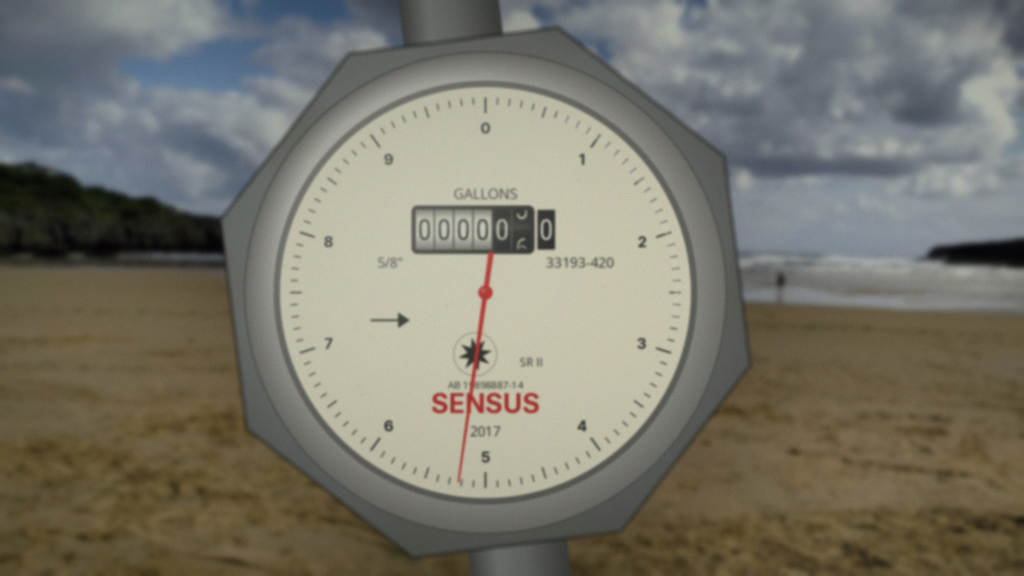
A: 55.2 gal
